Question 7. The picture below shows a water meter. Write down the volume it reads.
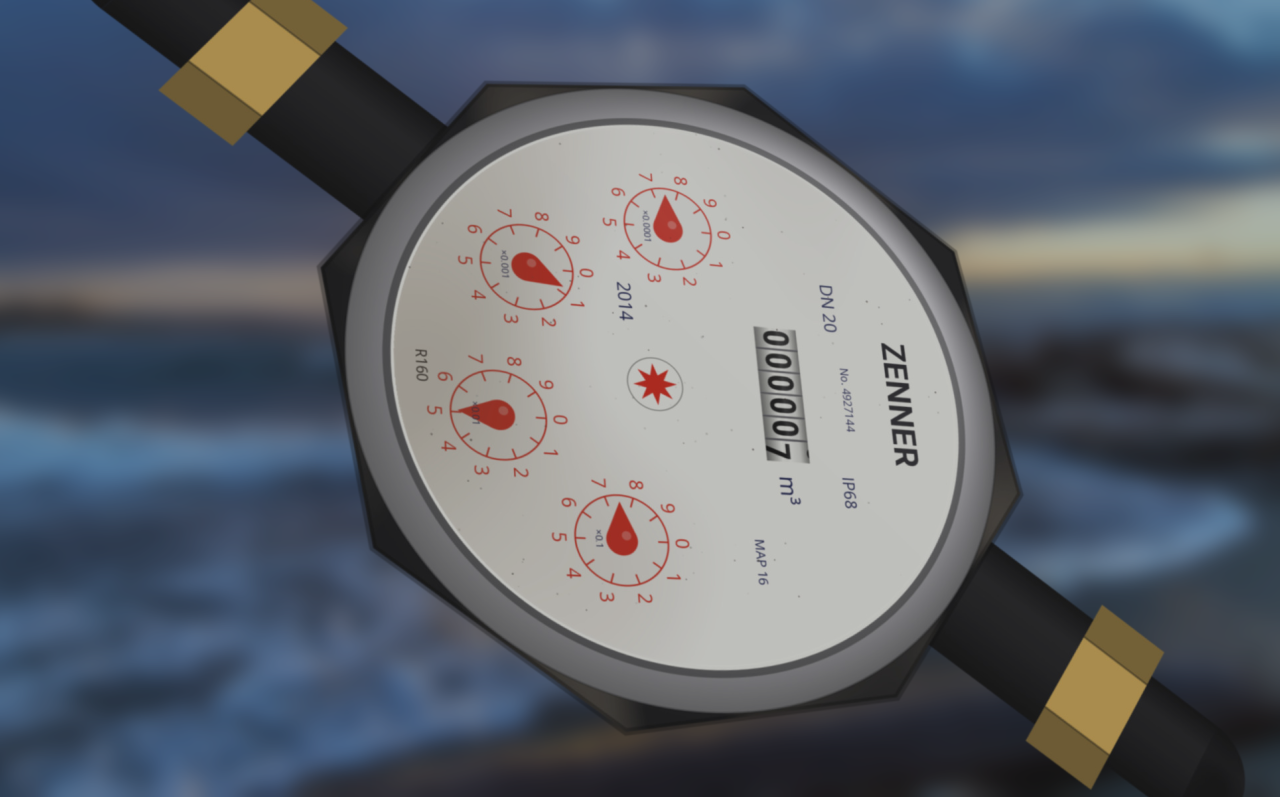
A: 6.7507 m³
